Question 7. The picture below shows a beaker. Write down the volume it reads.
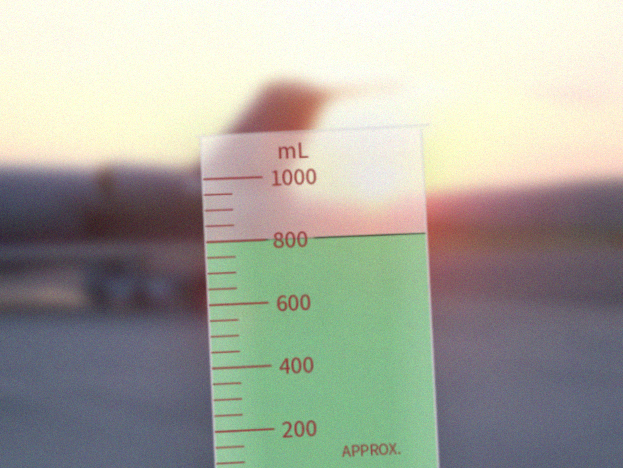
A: 800 mL
